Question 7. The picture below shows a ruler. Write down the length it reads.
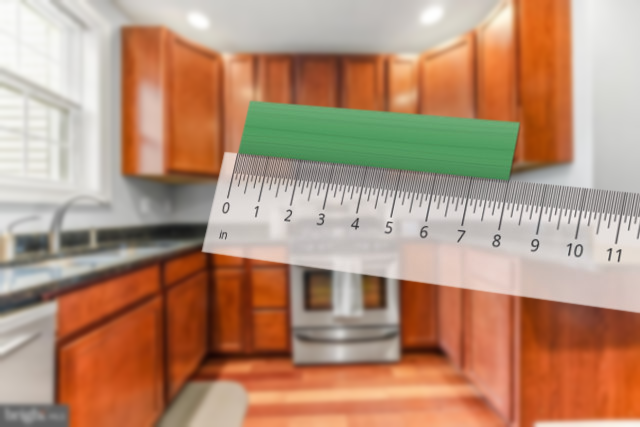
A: 8 in
